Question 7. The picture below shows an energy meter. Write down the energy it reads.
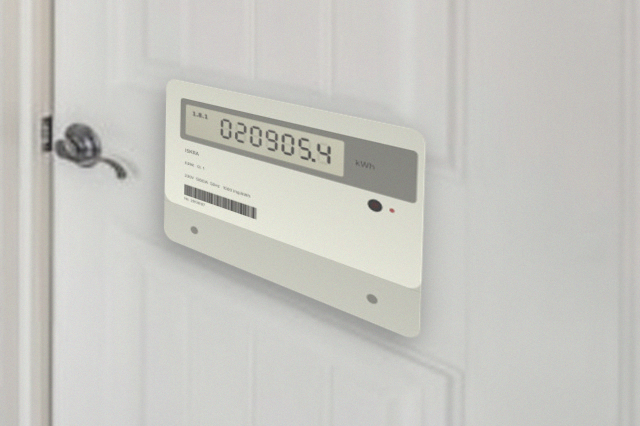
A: 20905.4 kWh
